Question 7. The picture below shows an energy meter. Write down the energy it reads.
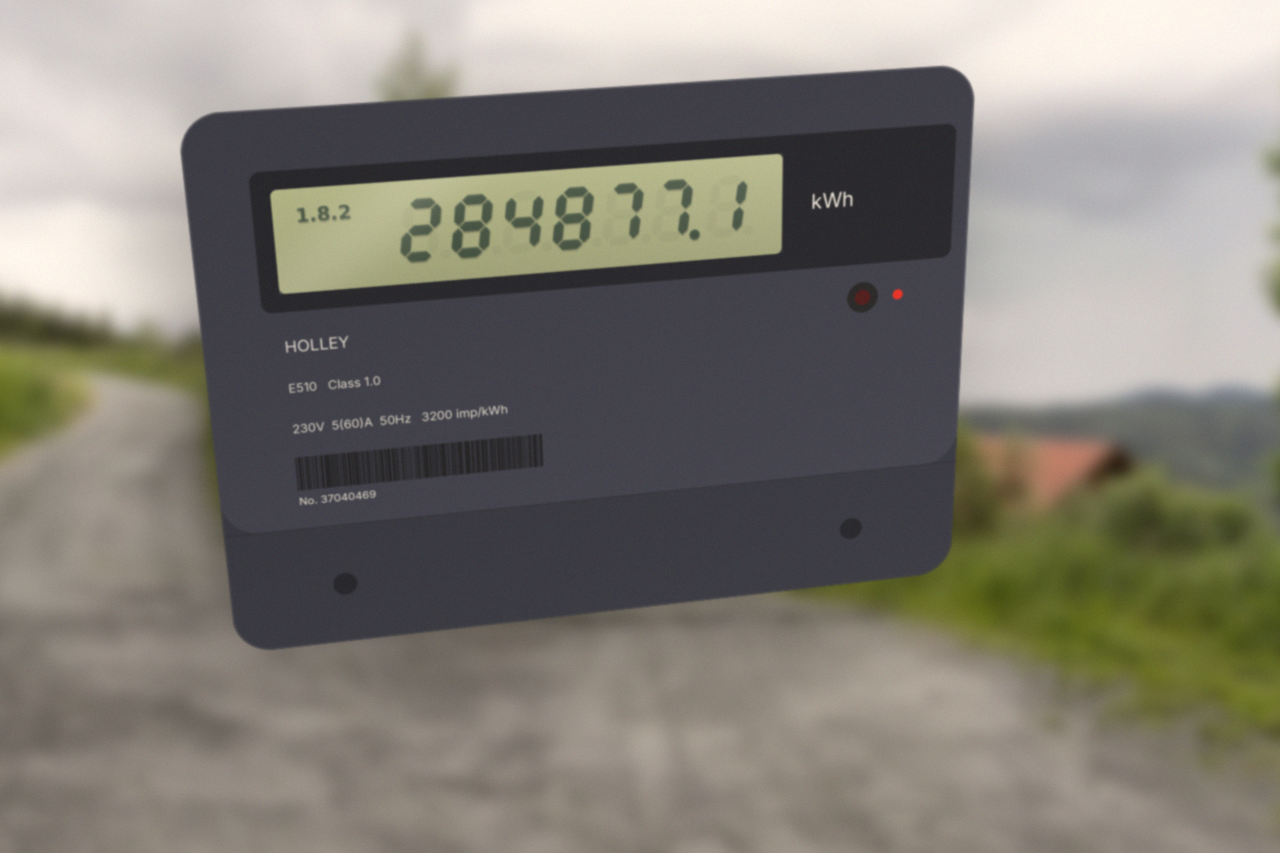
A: 284877.1 kWh
